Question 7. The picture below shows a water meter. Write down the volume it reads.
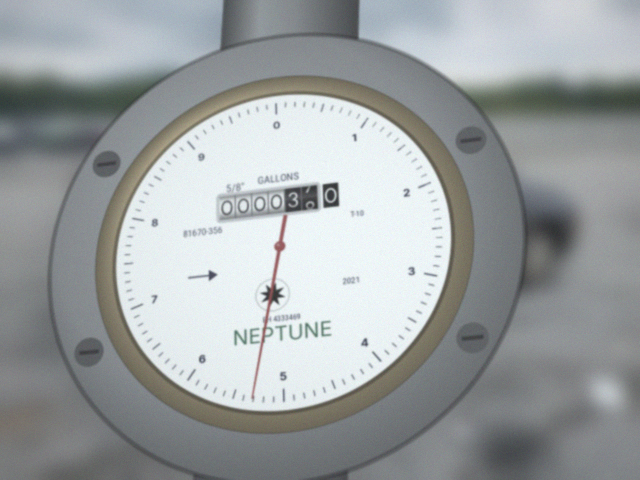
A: 375.3 gal
